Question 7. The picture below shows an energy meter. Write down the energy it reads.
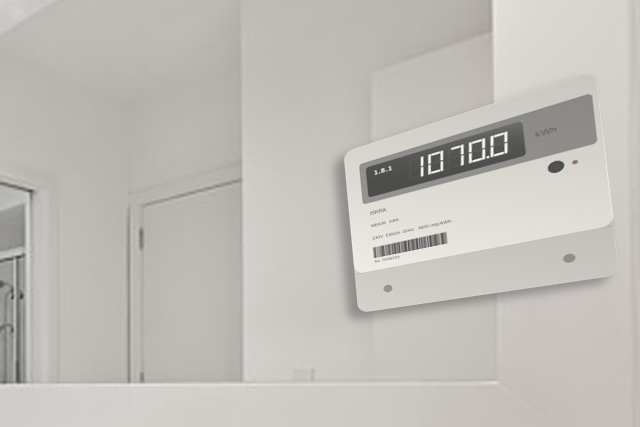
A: 1070.0 kWh
